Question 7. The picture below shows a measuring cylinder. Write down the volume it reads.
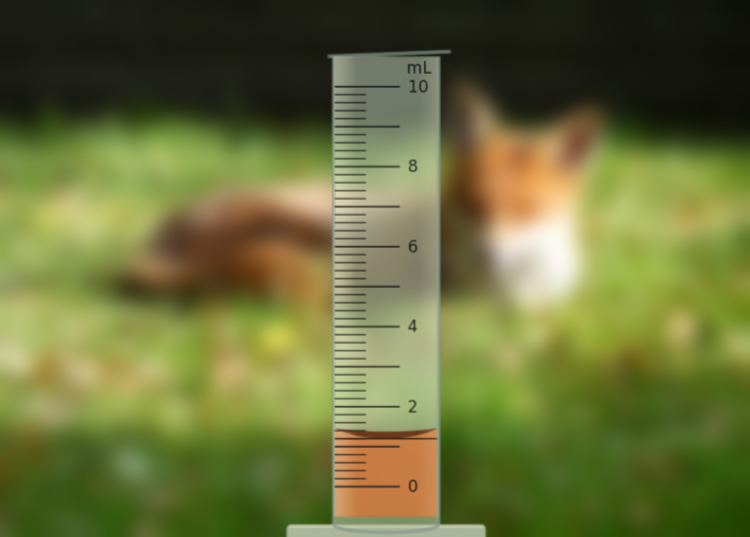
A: 1.2 mL
